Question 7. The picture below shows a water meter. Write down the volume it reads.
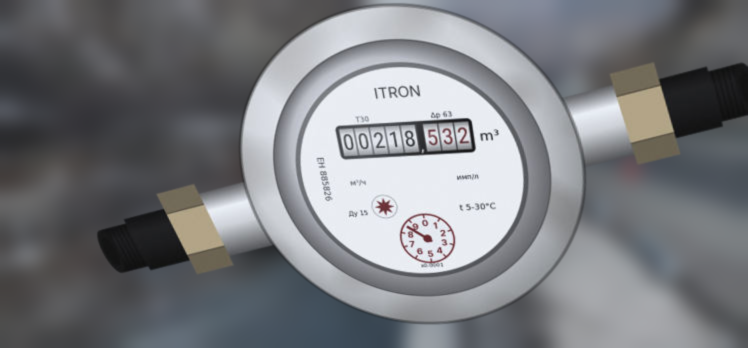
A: 218.5328 m³
